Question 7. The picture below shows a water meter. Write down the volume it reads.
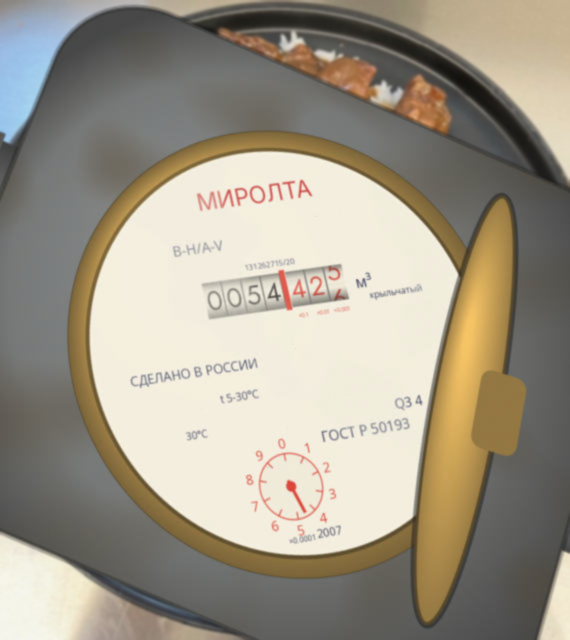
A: 54.4254 m³
